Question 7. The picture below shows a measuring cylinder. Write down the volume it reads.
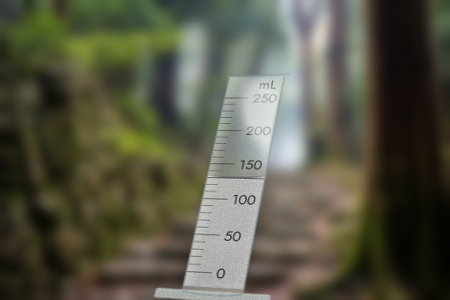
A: 130 mL
